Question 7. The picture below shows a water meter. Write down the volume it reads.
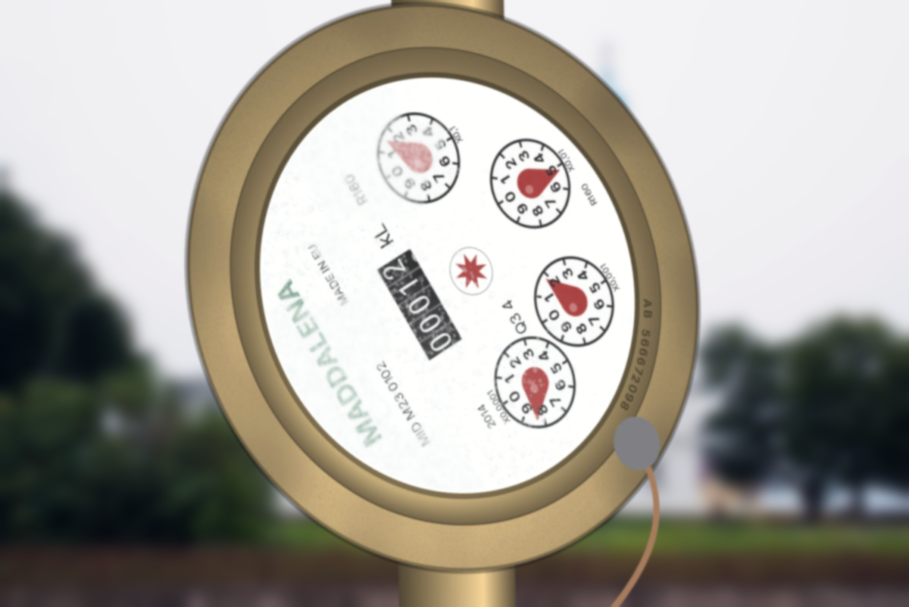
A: 12.1518 kL
